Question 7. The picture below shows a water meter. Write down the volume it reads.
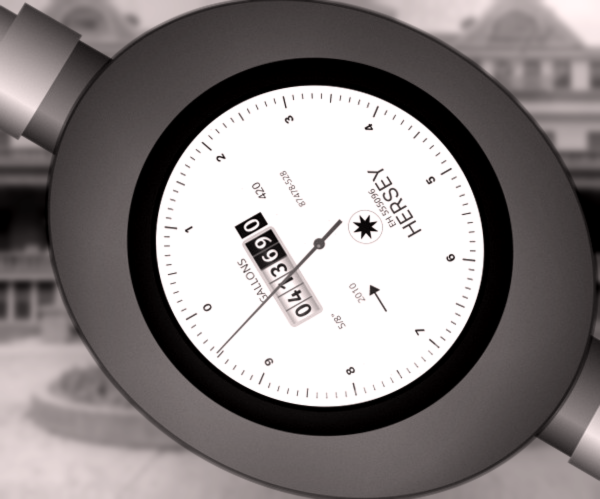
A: 413689.5 gal
